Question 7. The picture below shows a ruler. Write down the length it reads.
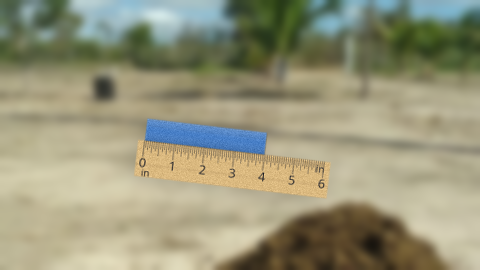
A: 4 in
